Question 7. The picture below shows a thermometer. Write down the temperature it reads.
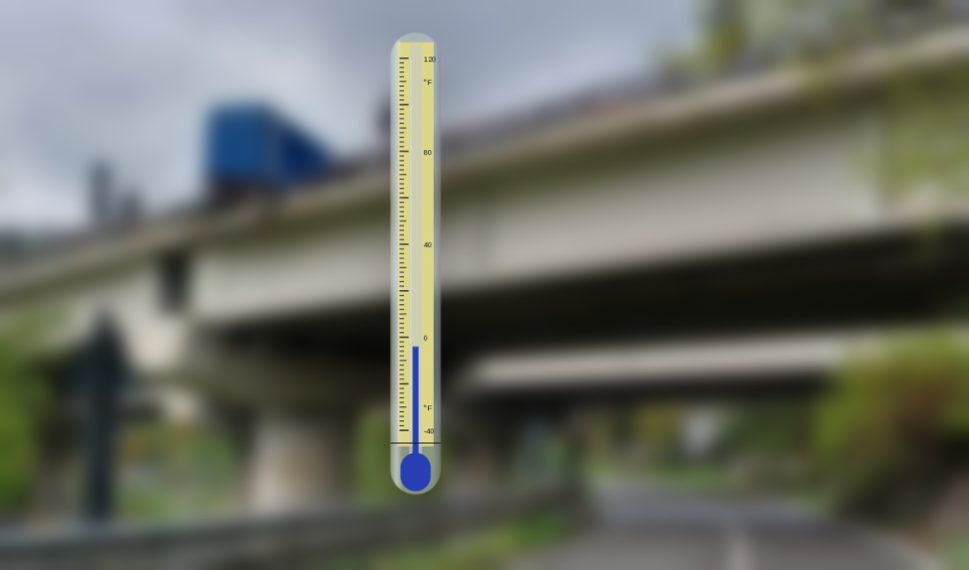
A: -4 °F
